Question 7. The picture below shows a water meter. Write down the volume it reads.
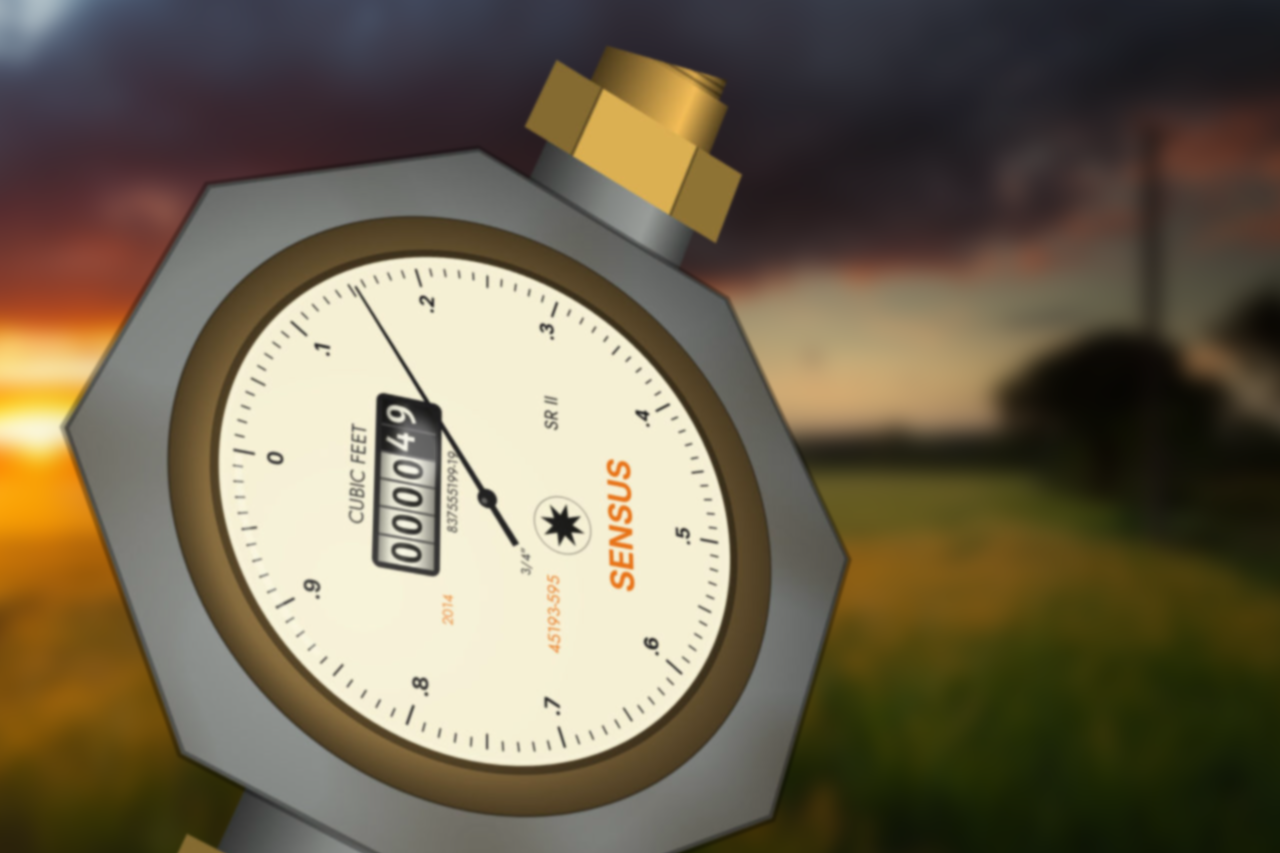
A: 49.15 ft³
